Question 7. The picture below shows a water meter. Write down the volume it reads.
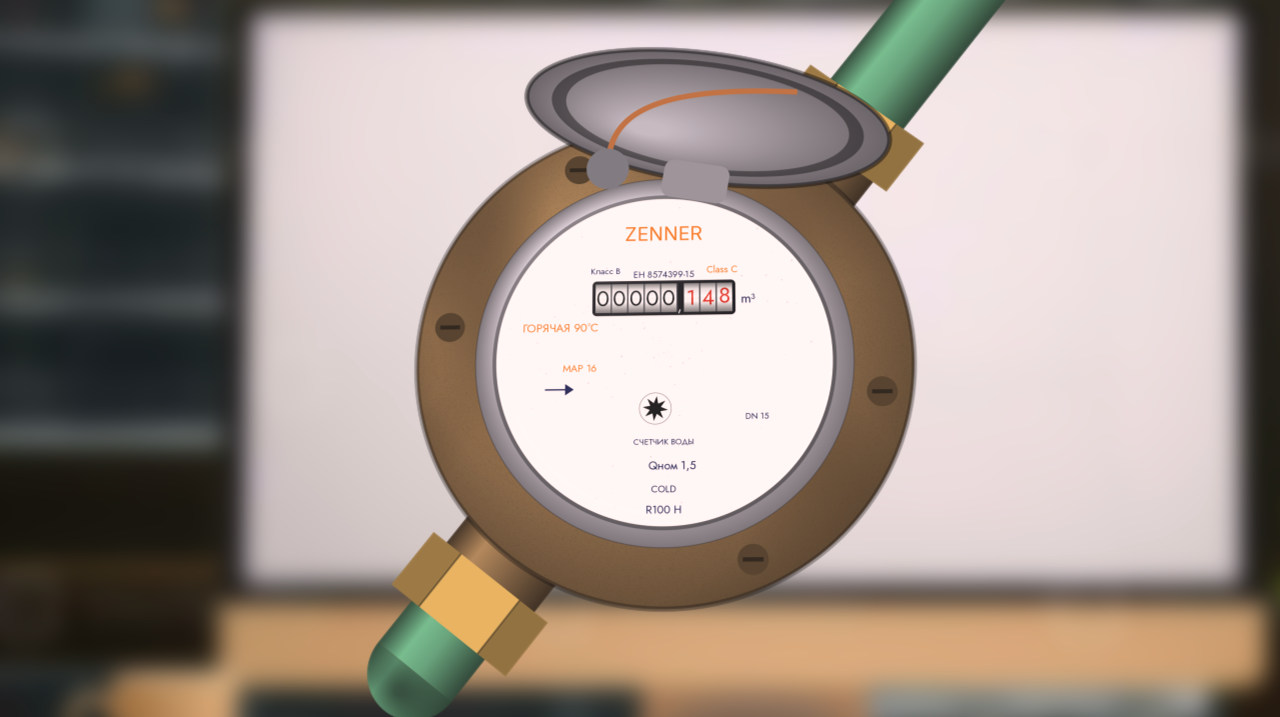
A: 0.148 m³
